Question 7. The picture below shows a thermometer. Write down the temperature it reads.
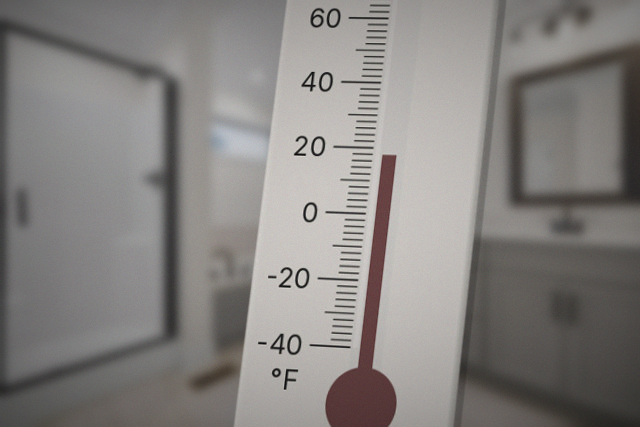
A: 18 °F
